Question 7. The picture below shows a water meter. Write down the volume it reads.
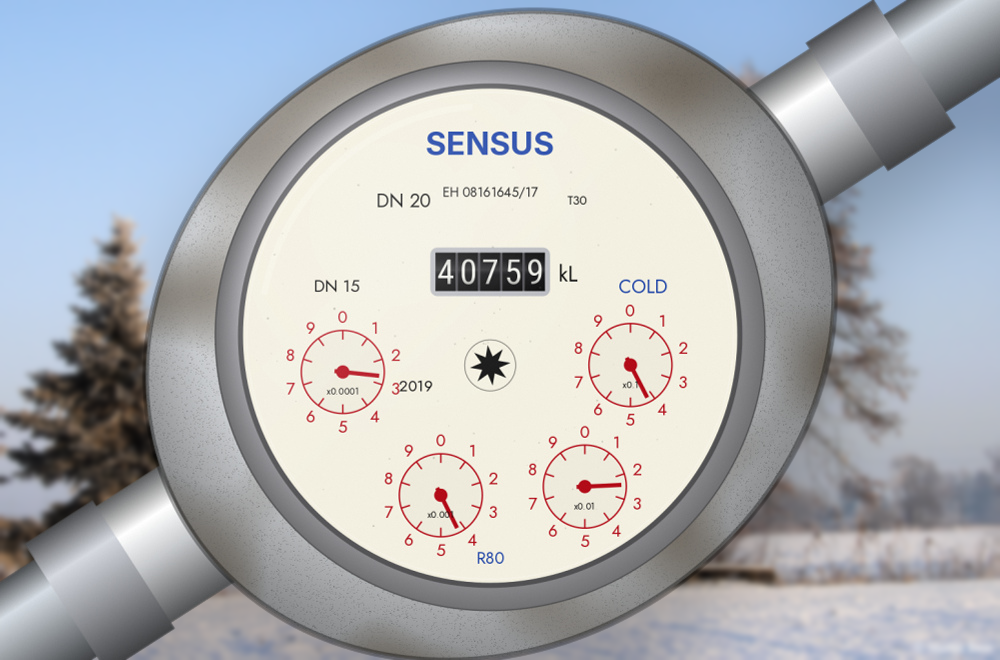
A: 40759.4242 kL
